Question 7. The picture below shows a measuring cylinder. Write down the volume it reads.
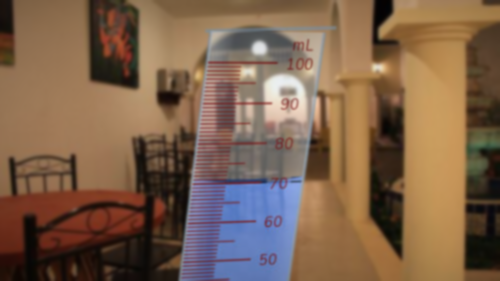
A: 70 mL
